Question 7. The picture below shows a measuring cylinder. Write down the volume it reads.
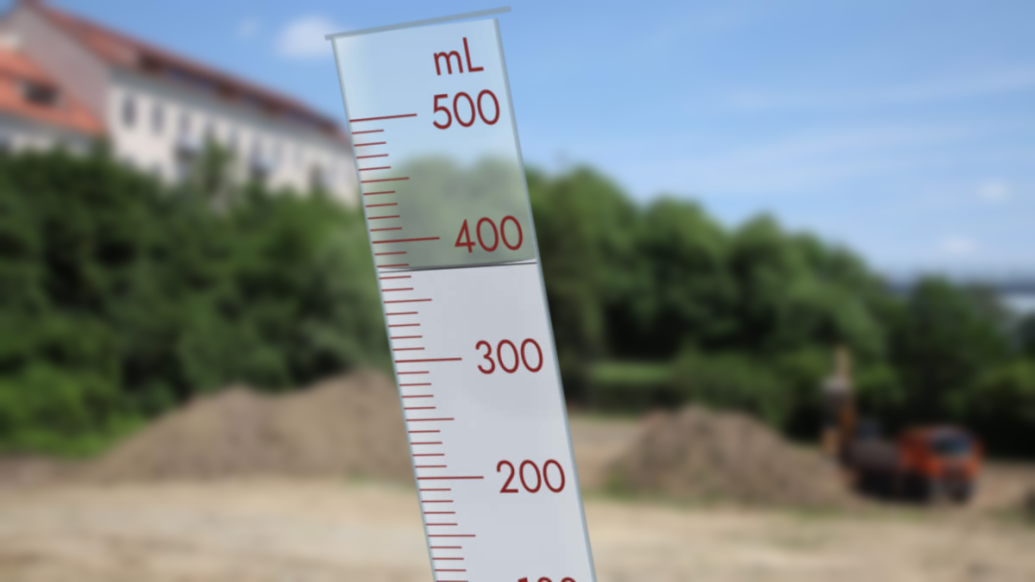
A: 375 mL
